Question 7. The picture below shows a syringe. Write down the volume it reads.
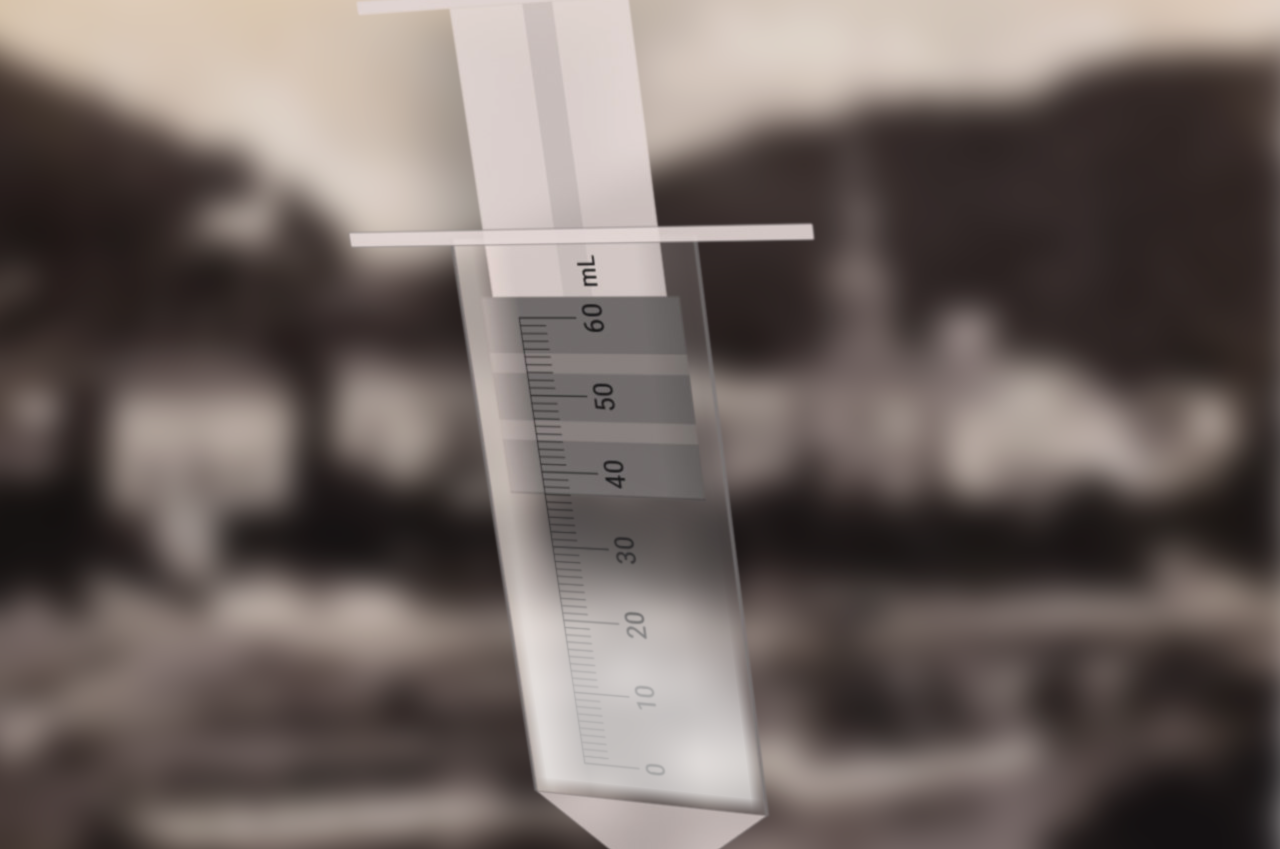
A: 37 mL
